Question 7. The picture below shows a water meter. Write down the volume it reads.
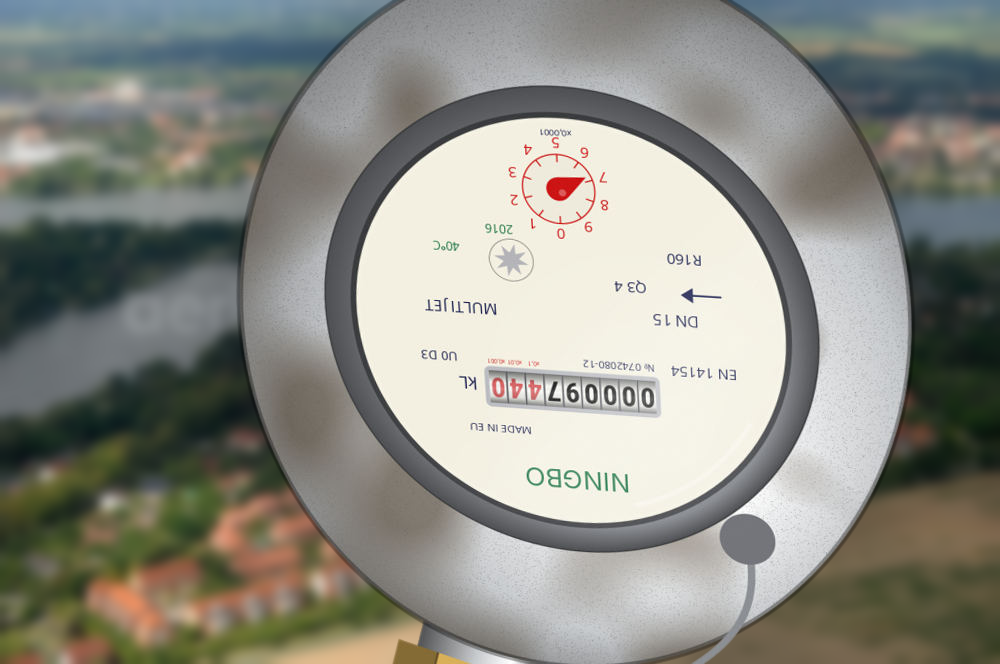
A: 97.4406 kL
